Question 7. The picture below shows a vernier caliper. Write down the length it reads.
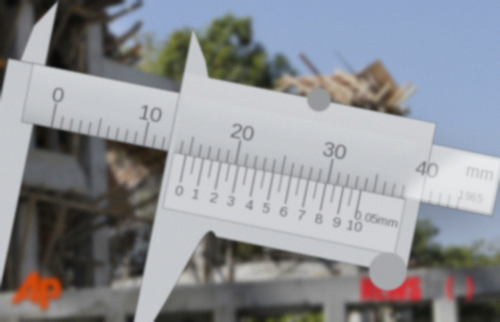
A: 14.6 mm
